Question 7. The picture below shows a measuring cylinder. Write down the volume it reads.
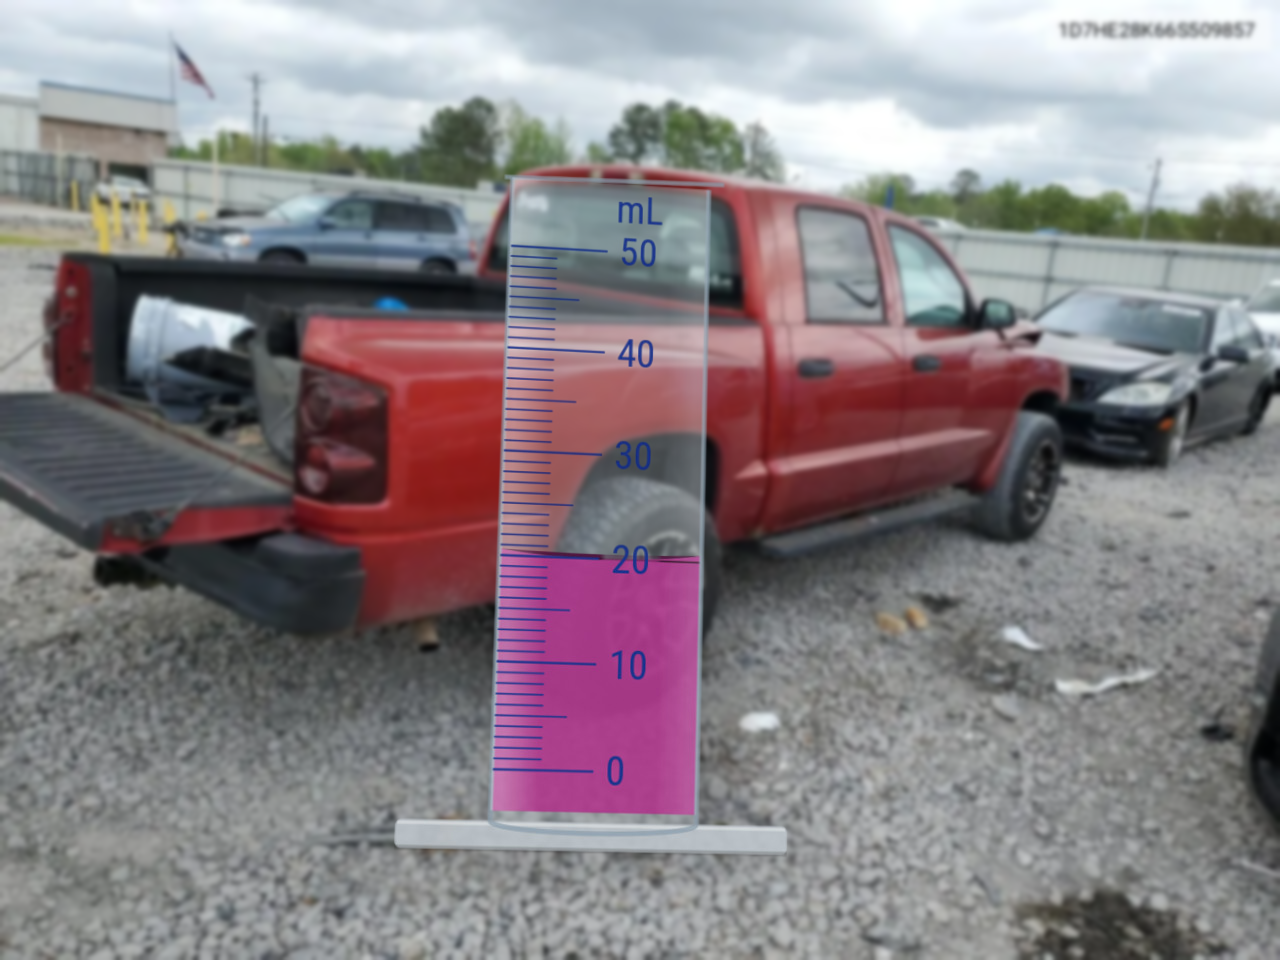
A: 20 mL
